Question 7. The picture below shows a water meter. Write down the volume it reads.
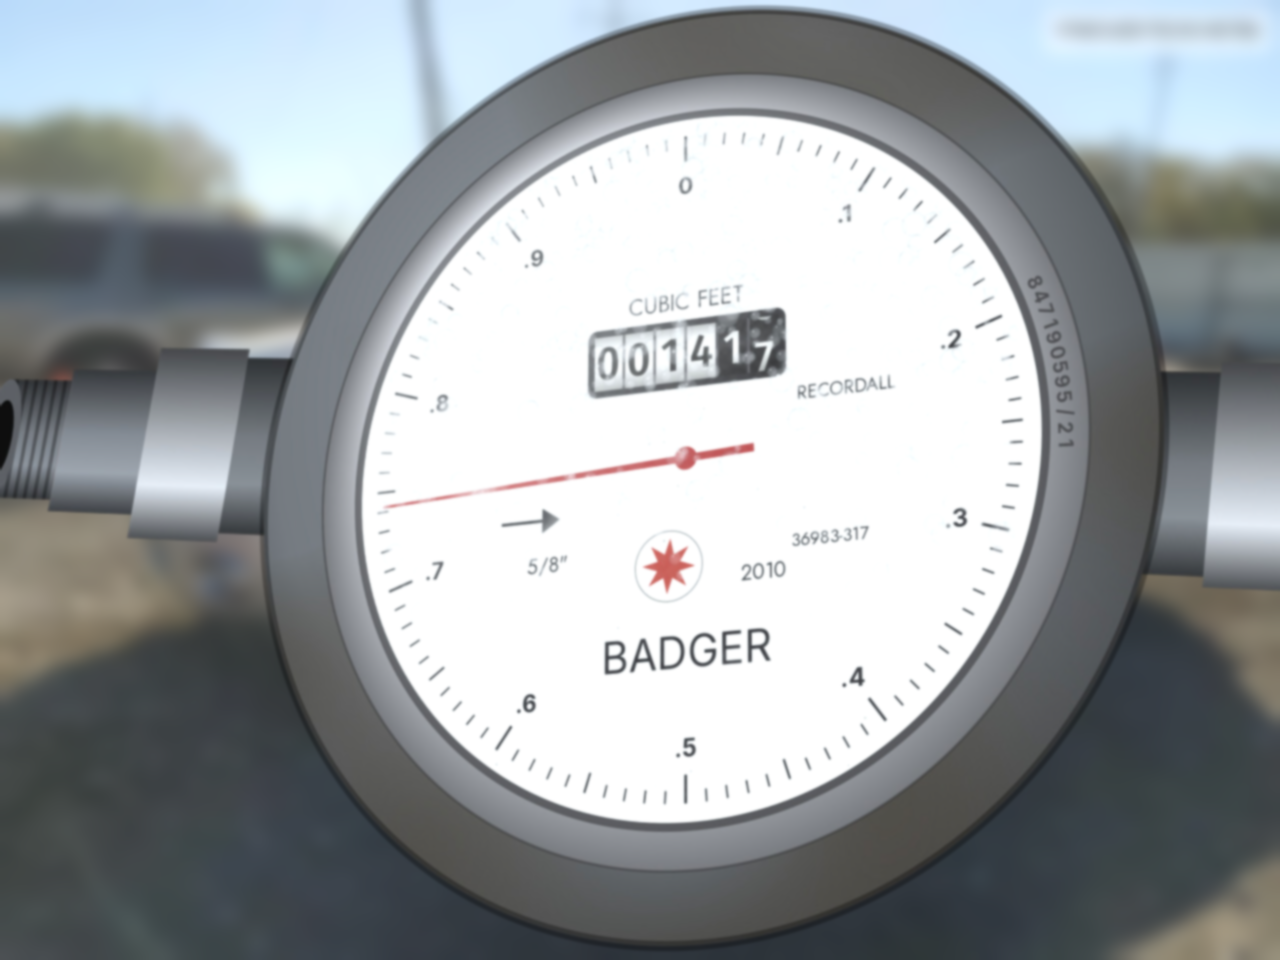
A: 1416.74 ft³
